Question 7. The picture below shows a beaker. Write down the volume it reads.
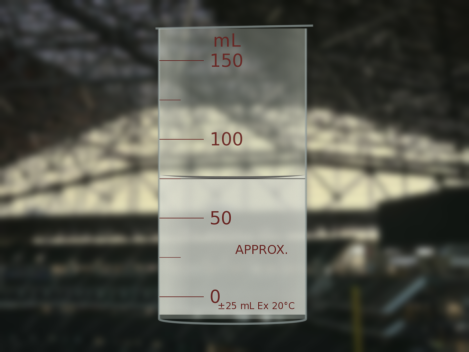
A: 75 mL
